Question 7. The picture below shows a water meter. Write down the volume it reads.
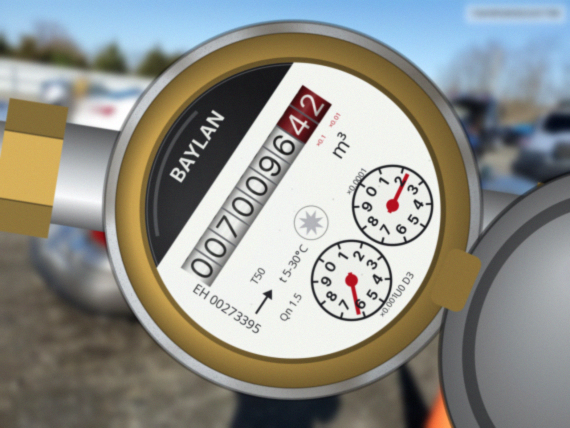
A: 70096.4262 m³
